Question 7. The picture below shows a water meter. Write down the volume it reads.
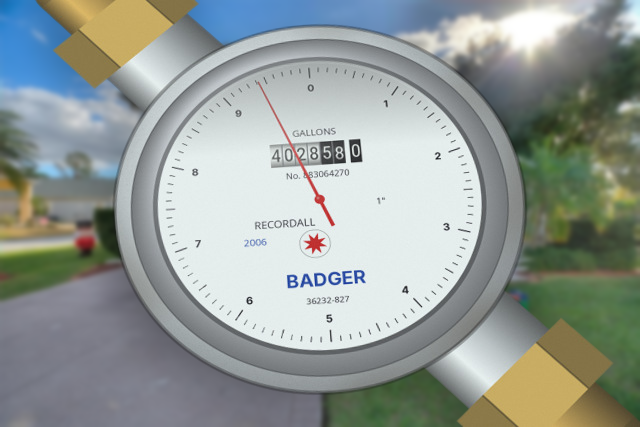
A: 4028579.4 gal
